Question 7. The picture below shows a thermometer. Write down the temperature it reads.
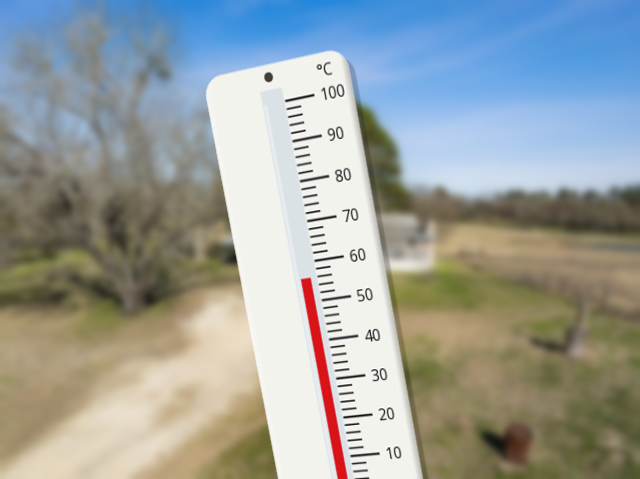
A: 56 °C
